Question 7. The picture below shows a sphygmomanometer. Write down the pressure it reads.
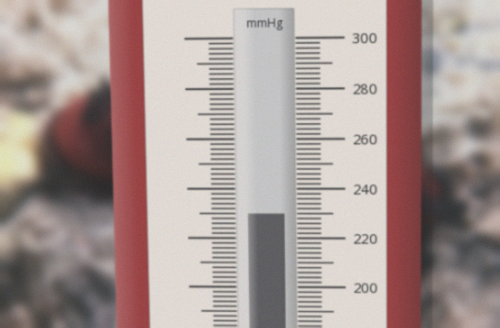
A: 230 mmHg
